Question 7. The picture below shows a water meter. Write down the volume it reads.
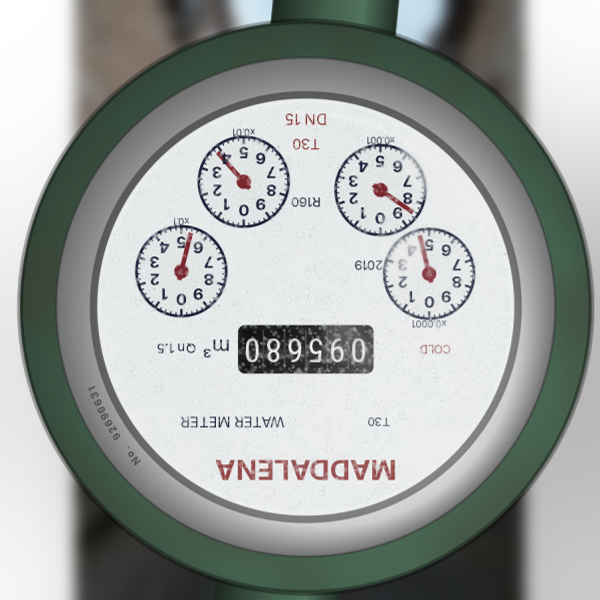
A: 95680.5384 m³
